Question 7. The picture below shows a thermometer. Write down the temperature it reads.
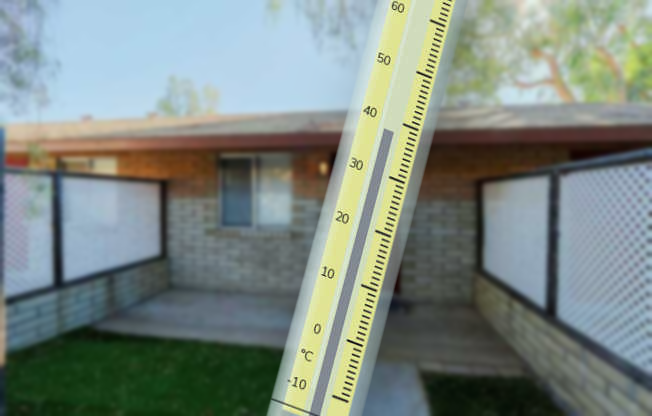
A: 38 °C
